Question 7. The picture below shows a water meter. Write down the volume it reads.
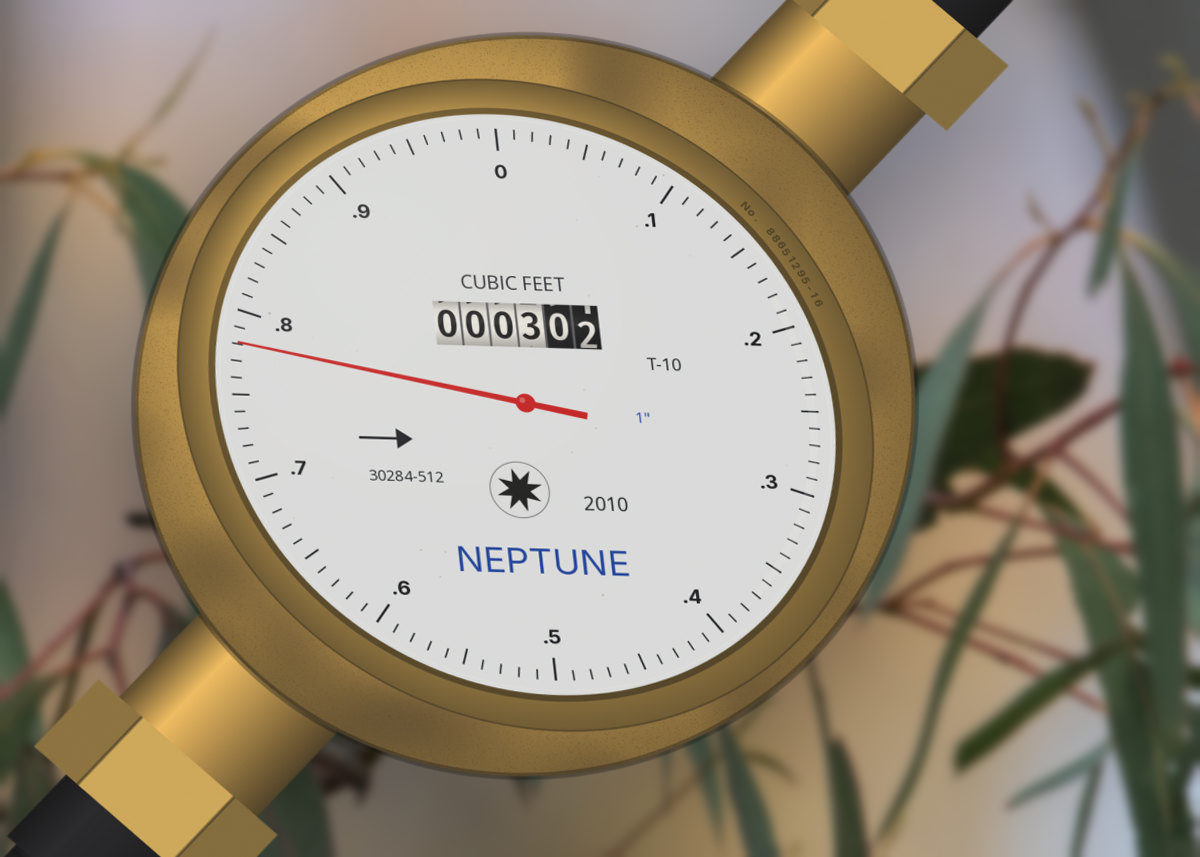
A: 301.78 ft³
